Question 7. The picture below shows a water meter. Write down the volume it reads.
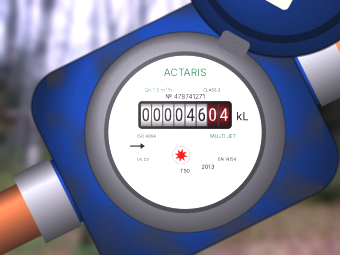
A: 46.04 kL
